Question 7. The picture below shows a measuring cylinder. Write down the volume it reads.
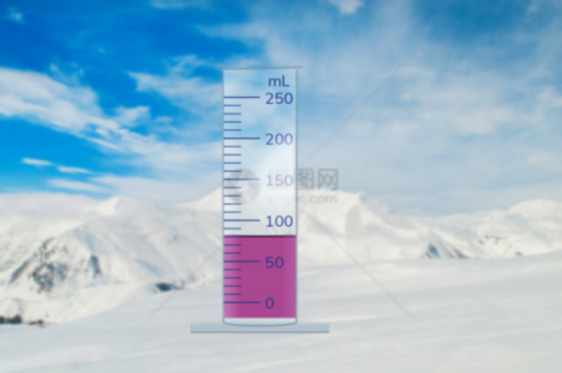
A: 80 mL
